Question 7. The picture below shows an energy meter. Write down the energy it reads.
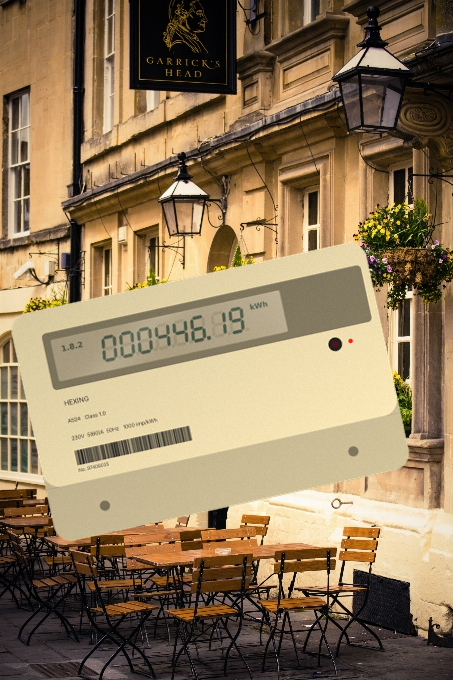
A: 446.19 kWh
